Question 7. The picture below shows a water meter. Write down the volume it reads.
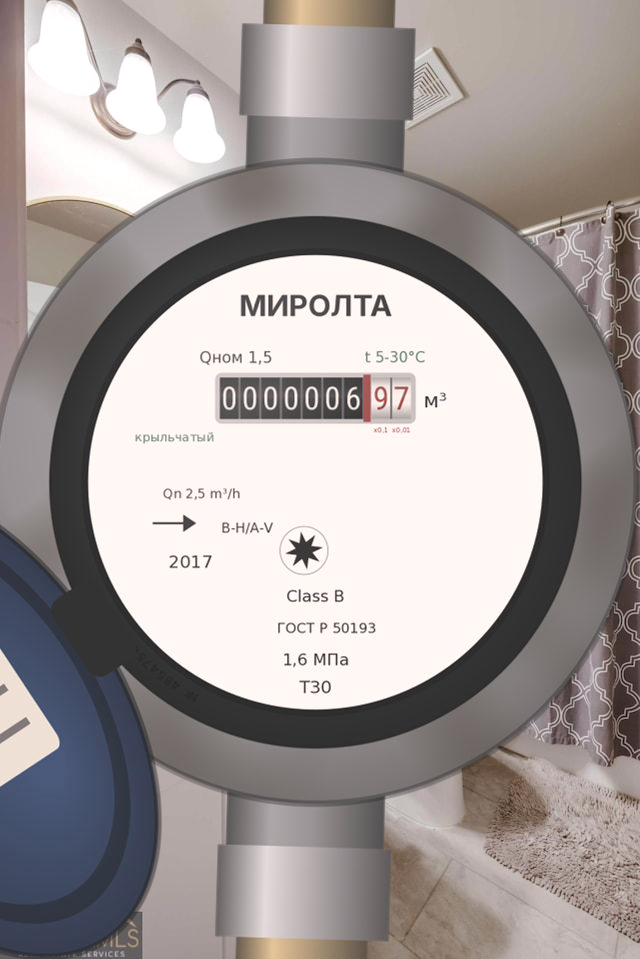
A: 6.97 m³
